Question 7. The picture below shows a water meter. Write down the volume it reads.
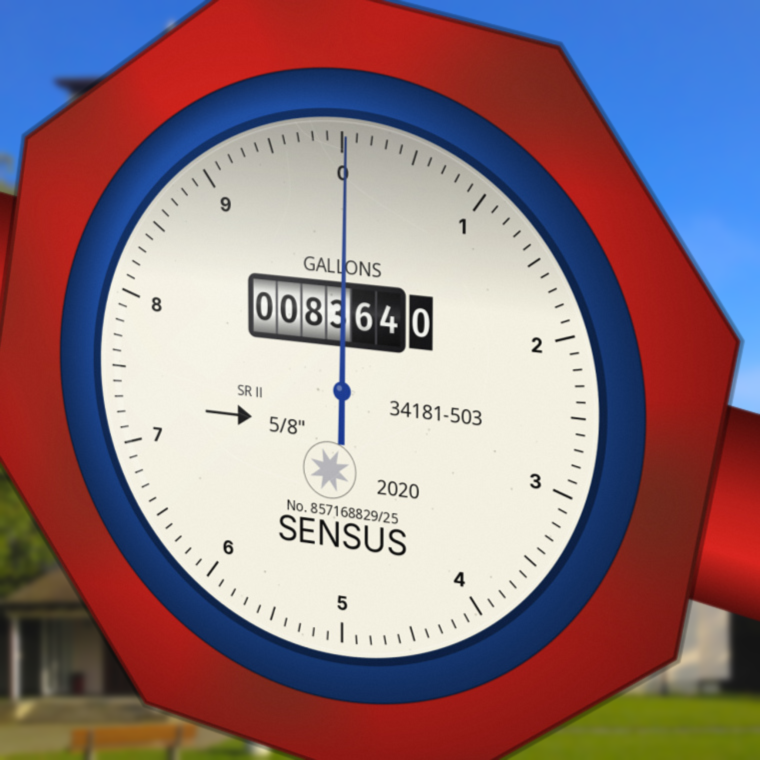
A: 83640.0 gal
